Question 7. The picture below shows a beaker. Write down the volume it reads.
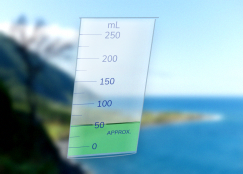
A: 50 mL
